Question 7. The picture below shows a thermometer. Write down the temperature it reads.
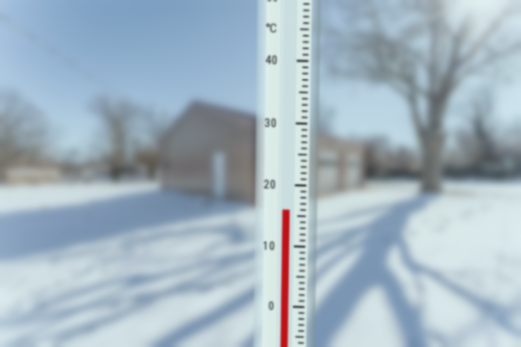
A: 16 °C
